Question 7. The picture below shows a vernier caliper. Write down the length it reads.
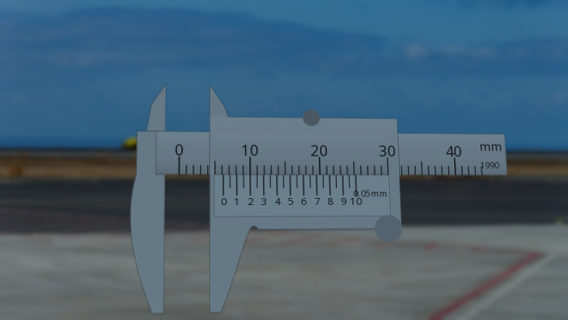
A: 6.2 mm
